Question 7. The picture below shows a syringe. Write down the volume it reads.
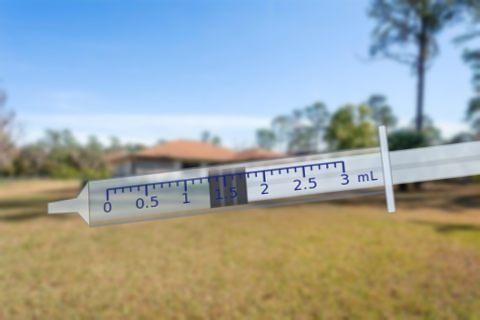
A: 1.3 mL
